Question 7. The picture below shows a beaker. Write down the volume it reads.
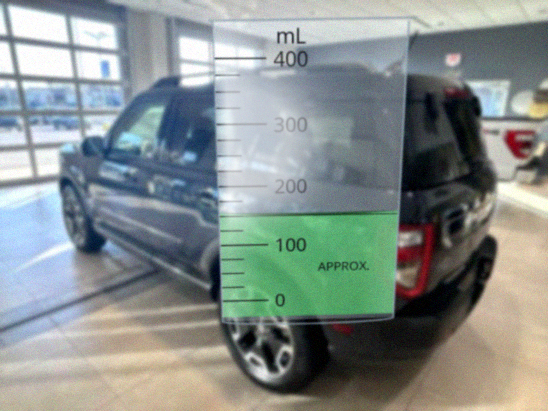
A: 150 mL
